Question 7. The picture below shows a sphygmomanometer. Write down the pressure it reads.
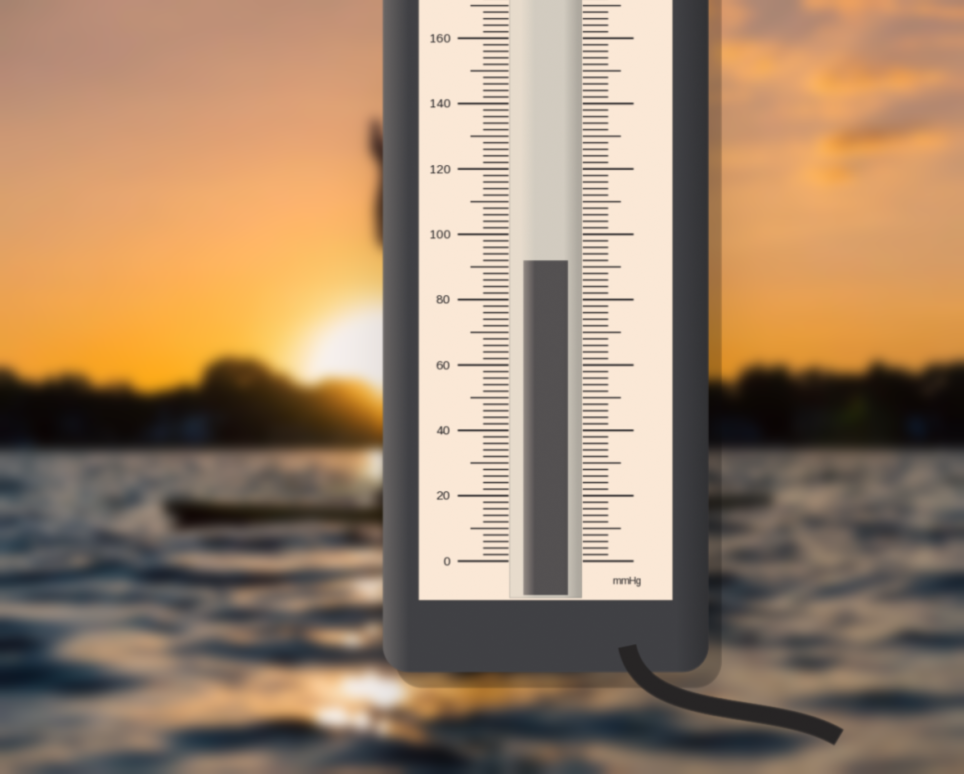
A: 92 mmHg
